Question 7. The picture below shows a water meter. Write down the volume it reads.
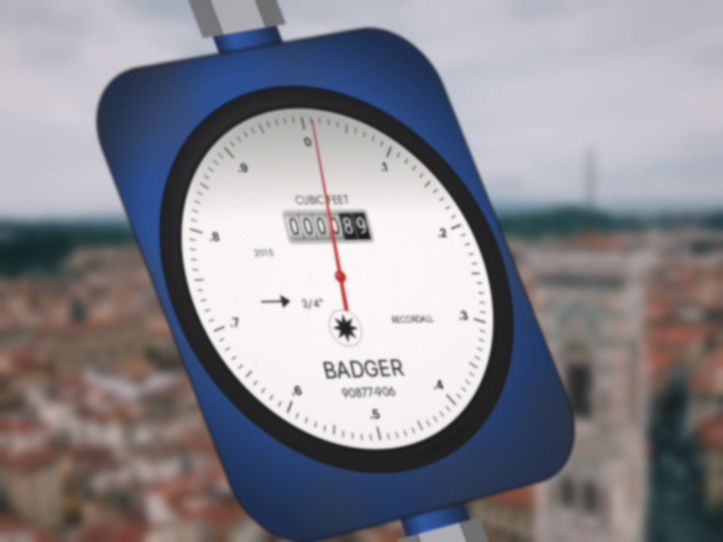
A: 89.01 ft³
